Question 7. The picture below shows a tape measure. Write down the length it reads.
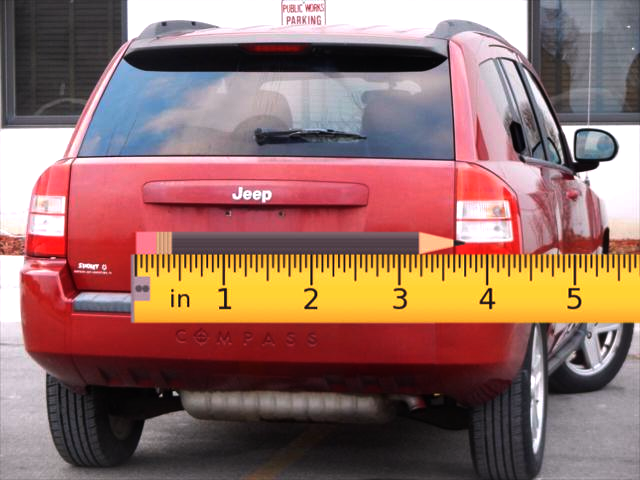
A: 3.75 in
